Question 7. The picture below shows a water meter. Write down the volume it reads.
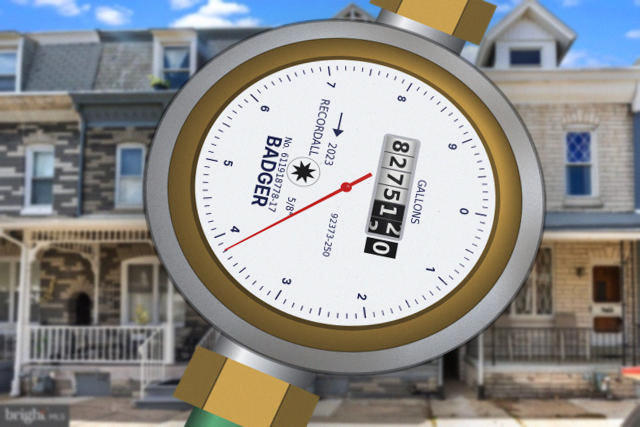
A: 8275123.8 gal
